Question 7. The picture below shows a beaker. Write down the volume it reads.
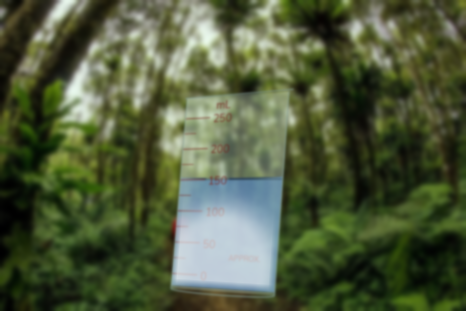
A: 150 mL
